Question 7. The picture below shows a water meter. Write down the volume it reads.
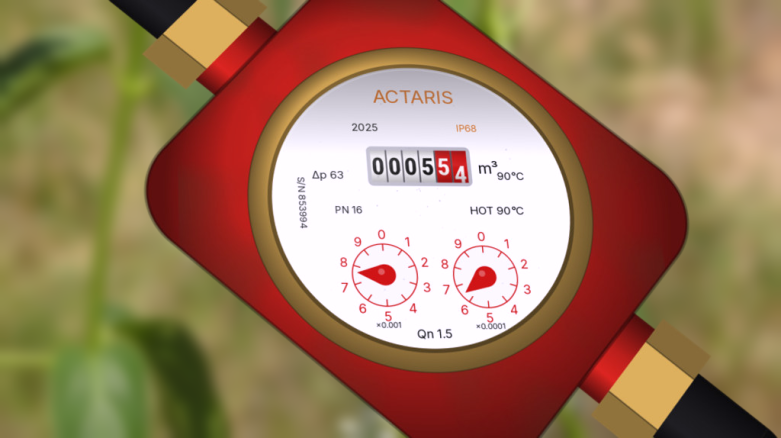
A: 5.5376 m³
